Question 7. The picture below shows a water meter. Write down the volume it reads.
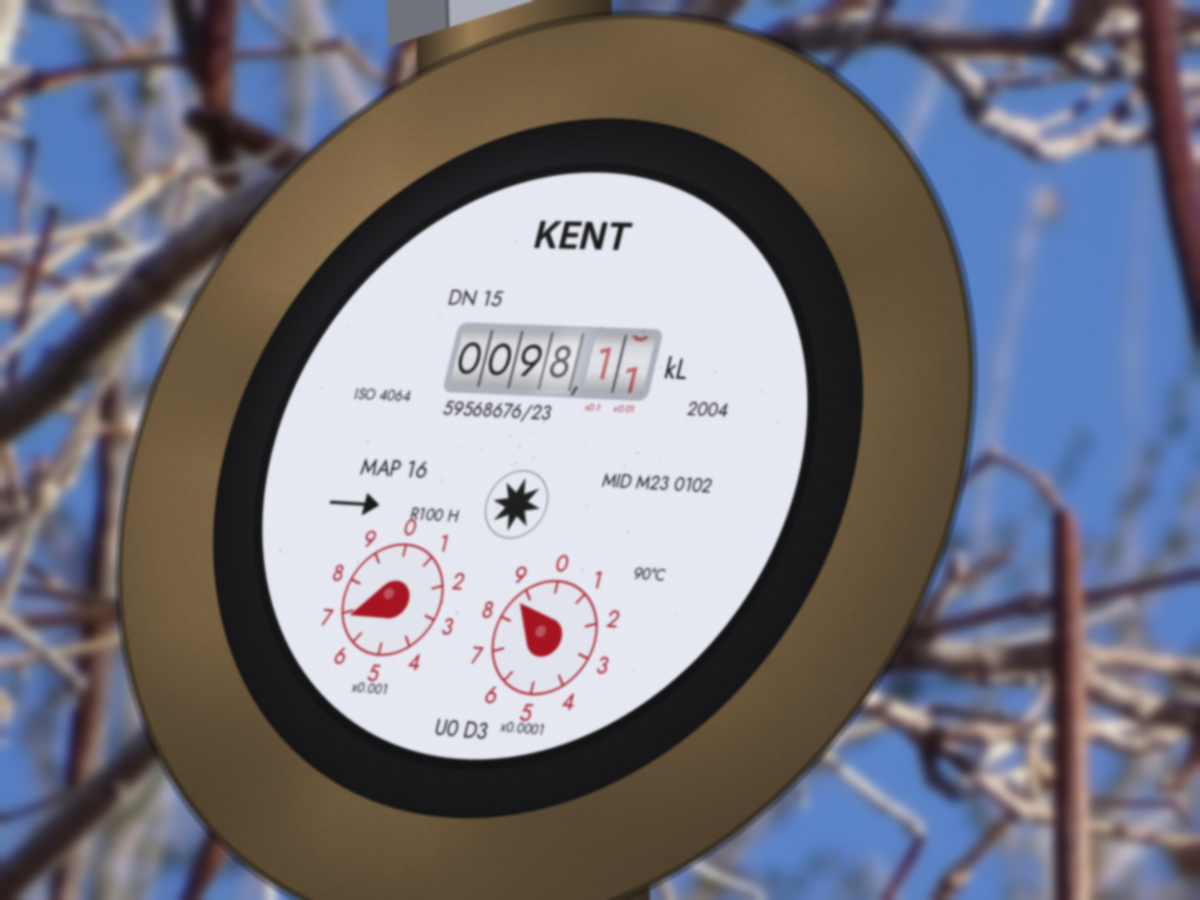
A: 98.1068 kL
